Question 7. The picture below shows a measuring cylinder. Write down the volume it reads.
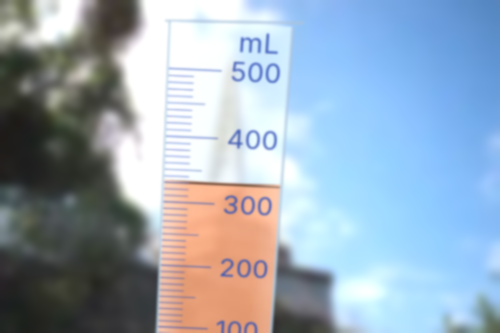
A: 330 mL
